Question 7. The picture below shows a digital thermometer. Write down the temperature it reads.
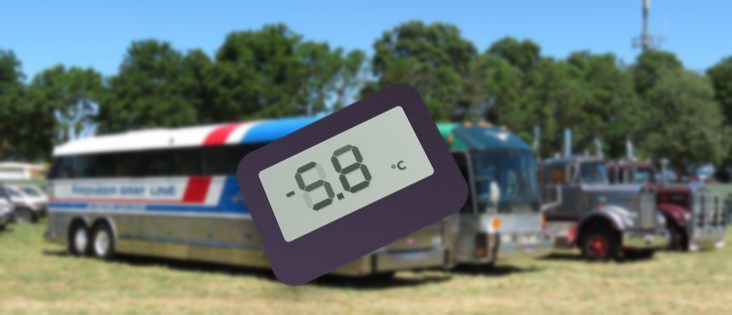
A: -5.8 °C
